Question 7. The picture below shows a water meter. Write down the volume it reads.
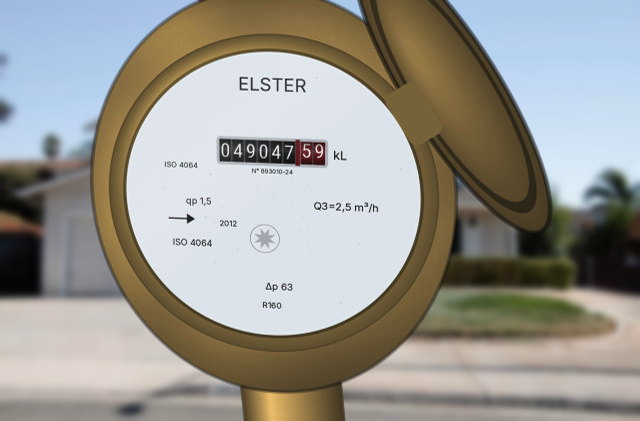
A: 49047.59 kL
